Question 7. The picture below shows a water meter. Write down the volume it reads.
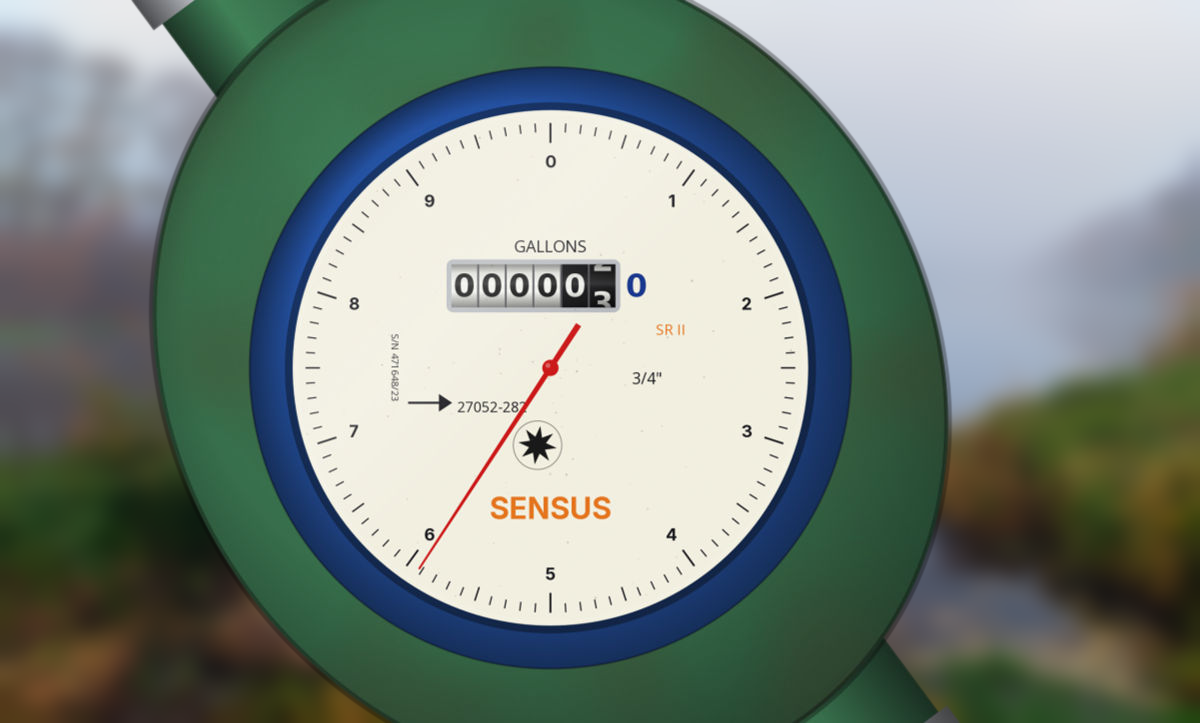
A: 25.9 gal
